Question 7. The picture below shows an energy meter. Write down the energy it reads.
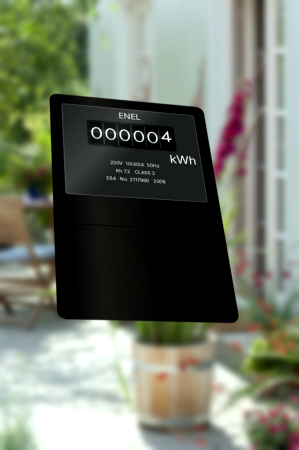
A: 4 kWh
